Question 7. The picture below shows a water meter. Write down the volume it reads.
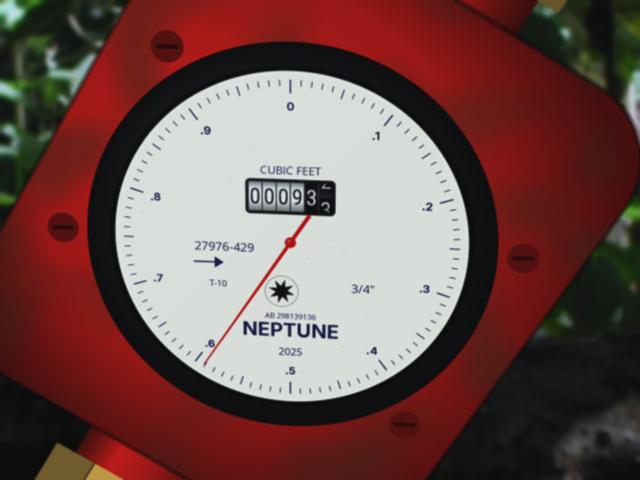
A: 932.59 ft³
